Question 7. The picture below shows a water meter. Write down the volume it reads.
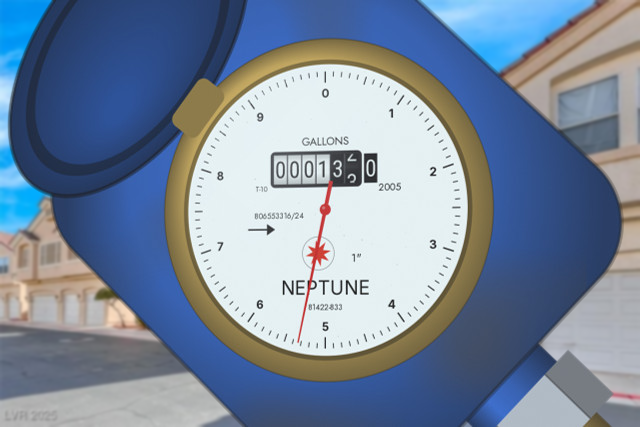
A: 1325.3 gal
